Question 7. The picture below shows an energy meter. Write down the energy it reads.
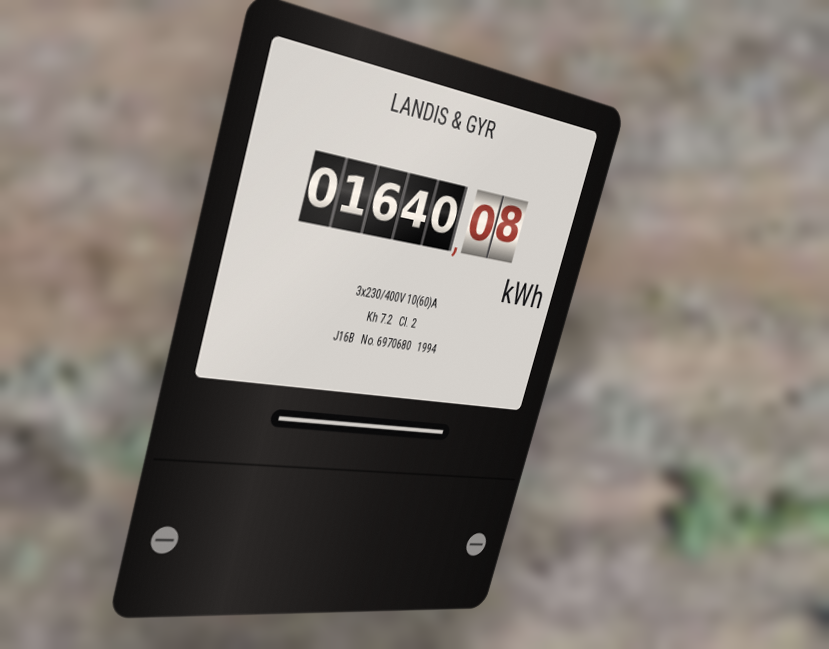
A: 1640.08 kWh
